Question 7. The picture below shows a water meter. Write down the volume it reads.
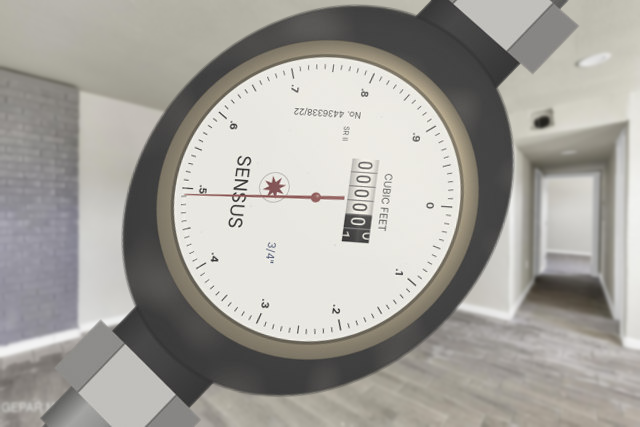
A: 0.49 ft³
